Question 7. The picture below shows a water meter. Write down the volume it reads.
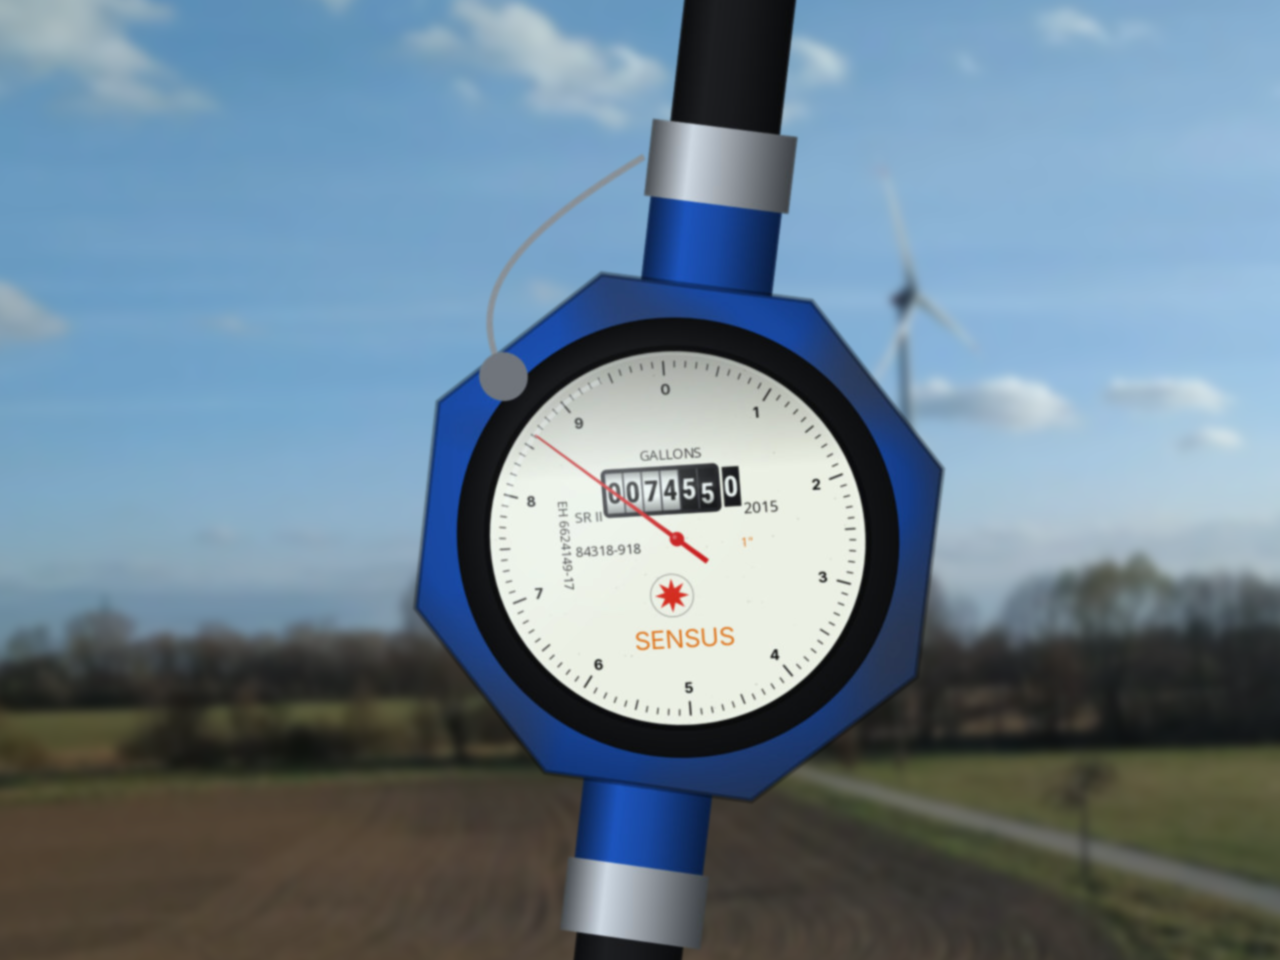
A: 74548.6 gal
